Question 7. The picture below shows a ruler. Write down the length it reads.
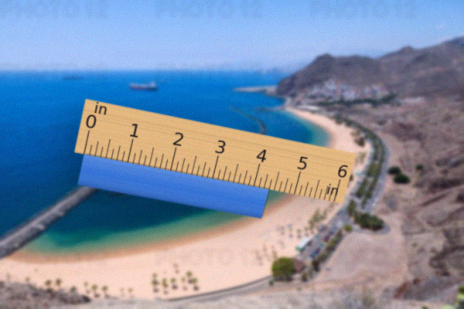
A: 4.375 in
